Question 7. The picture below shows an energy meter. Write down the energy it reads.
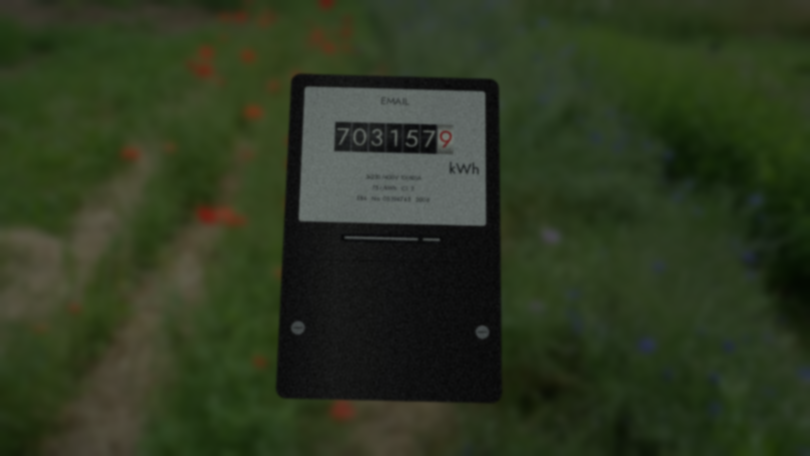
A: 703157.9 kWh
